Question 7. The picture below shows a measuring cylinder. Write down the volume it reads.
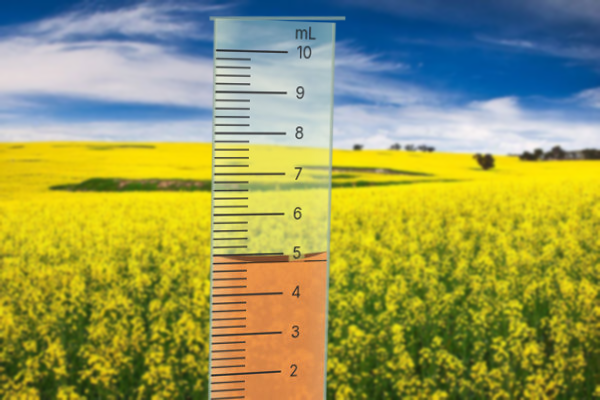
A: 4.8 mL
